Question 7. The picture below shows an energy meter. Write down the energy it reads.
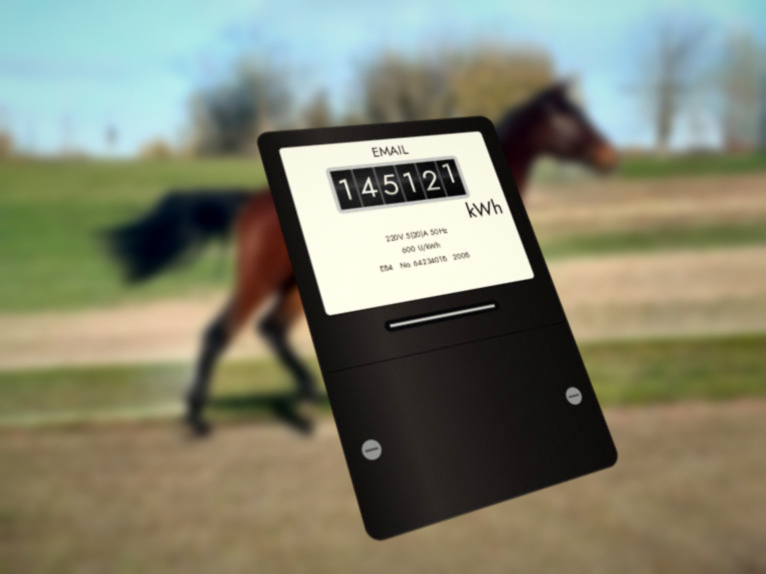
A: 145121 kWh
